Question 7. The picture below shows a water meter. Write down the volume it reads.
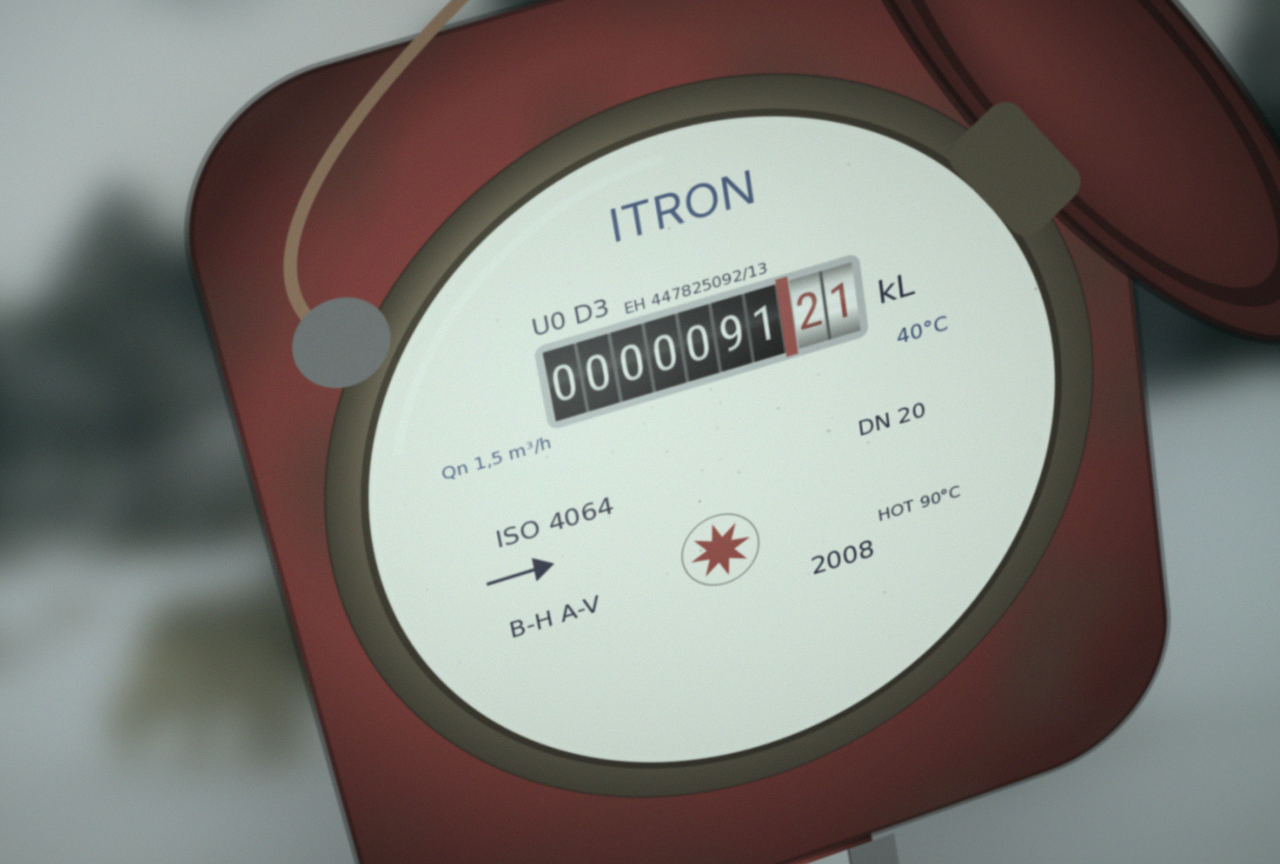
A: 91.21 kL
